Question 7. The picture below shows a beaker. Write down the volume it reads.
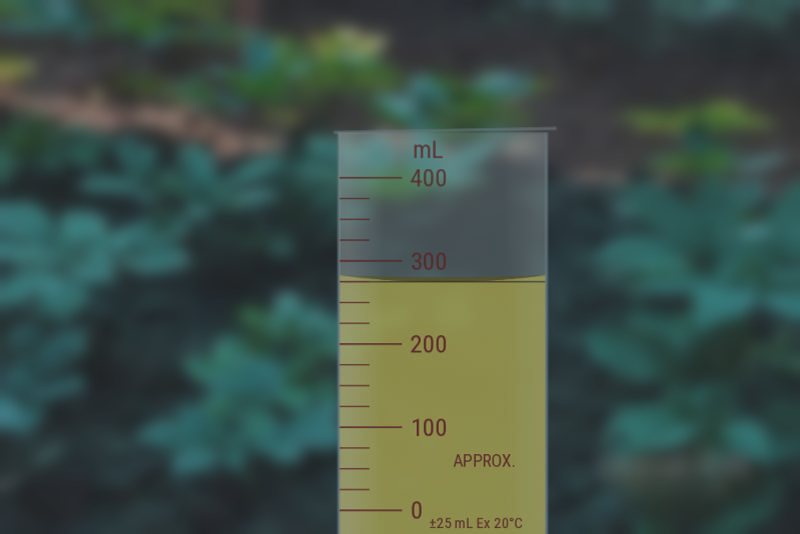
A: 275 mL
